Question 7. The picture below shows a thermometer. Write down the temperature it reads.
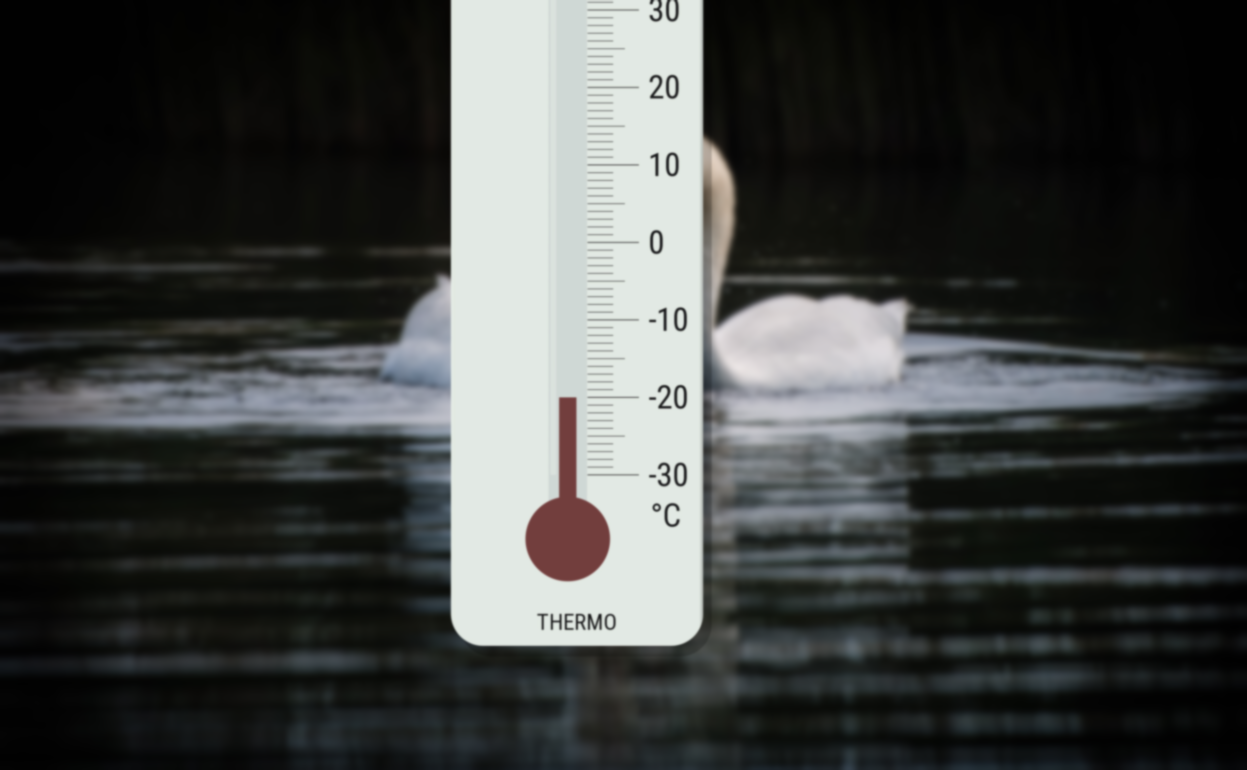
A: -20 °C
